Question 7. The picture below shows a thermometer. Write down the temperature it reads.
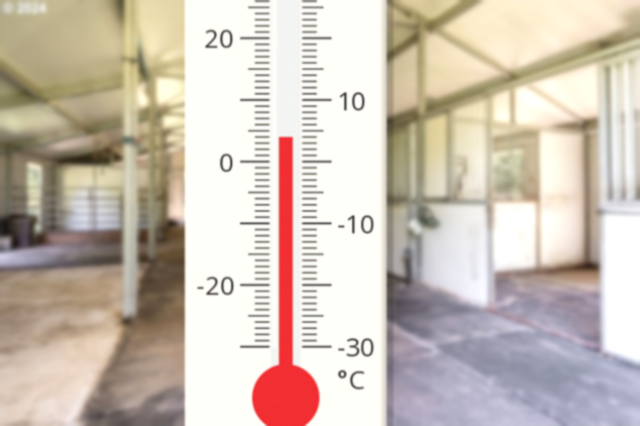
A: 4 °C
